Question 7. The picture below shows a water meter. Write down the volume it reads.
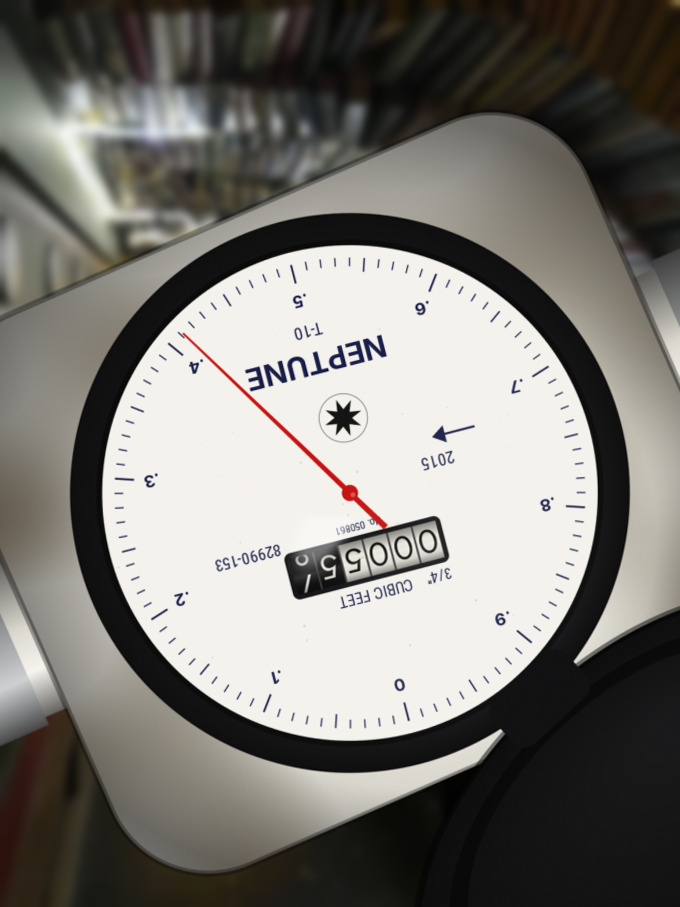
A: 557.41 ft³
